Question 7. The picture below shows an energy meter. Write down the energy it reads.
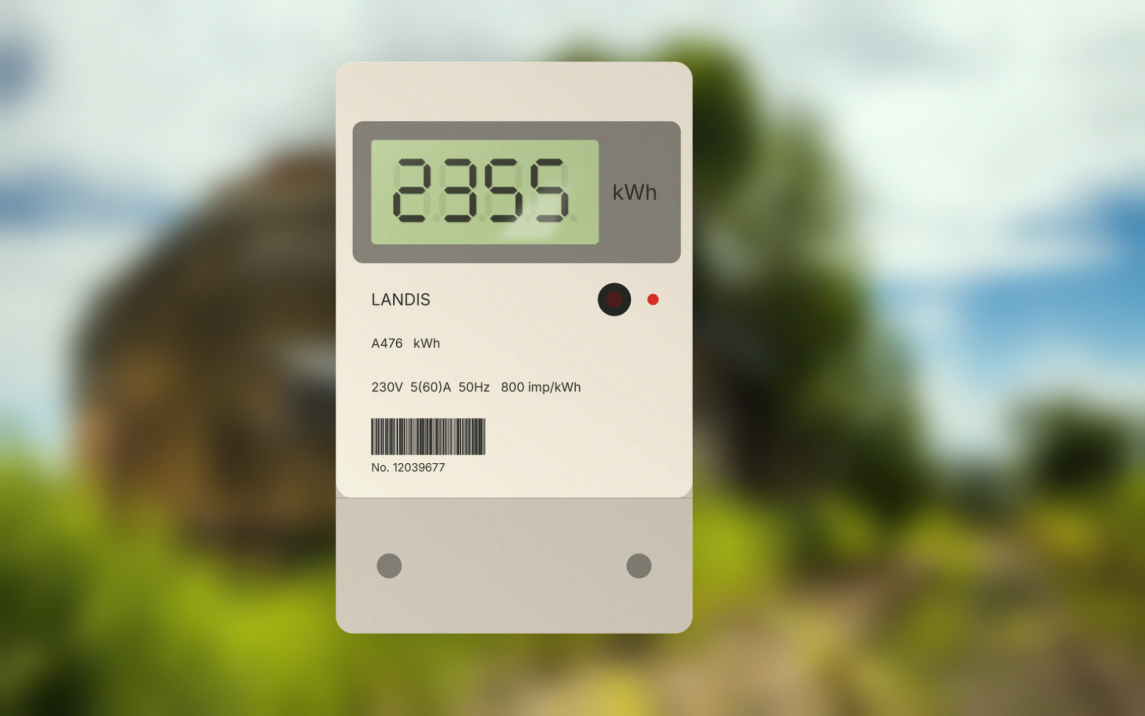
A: 2355 kWh
